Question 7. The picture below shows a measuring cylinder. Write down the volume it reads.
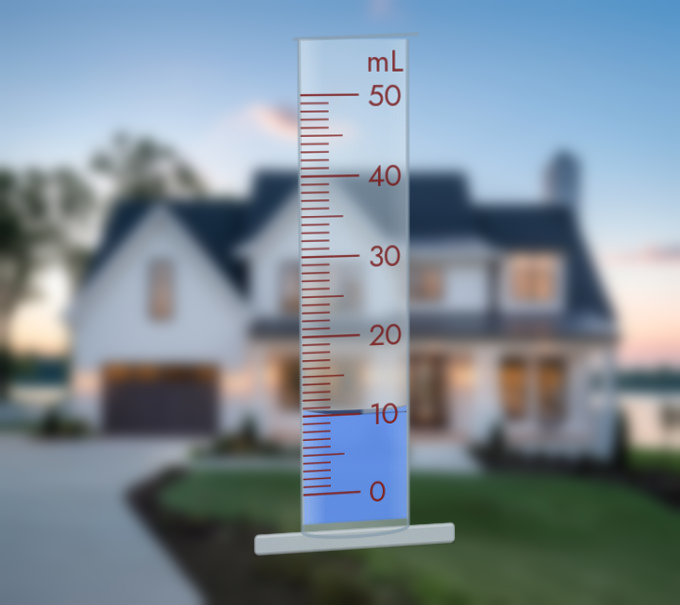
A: 10 mL
